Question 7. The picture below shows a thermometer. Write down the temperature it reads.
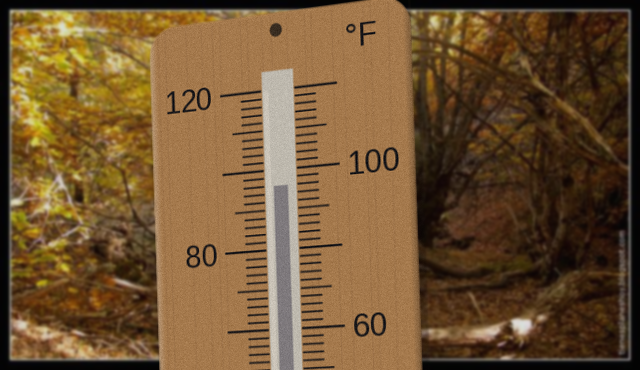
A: 96 °F
